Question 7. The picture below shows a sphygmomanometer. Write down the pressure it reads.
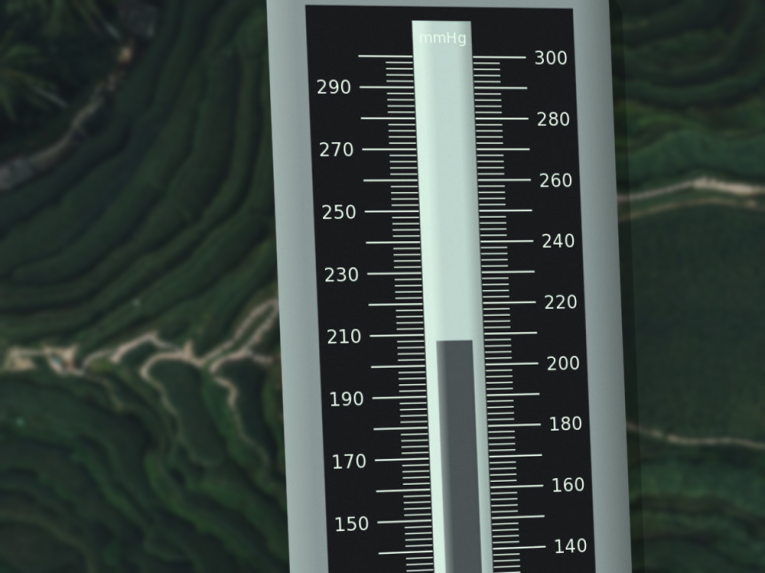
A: 208 mmHg
